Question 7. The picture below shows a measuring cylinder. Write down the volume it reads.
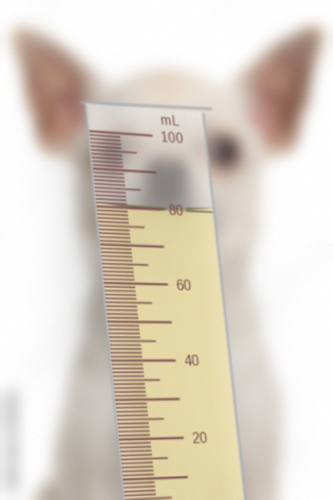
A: 80 mL
